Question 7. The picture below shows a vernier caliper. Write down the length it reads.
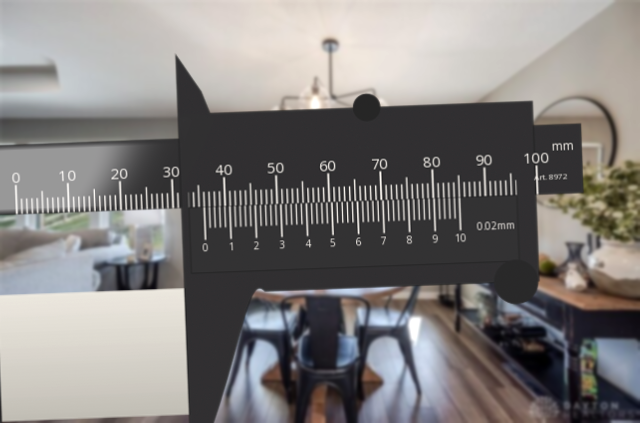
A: 36.0 mm
